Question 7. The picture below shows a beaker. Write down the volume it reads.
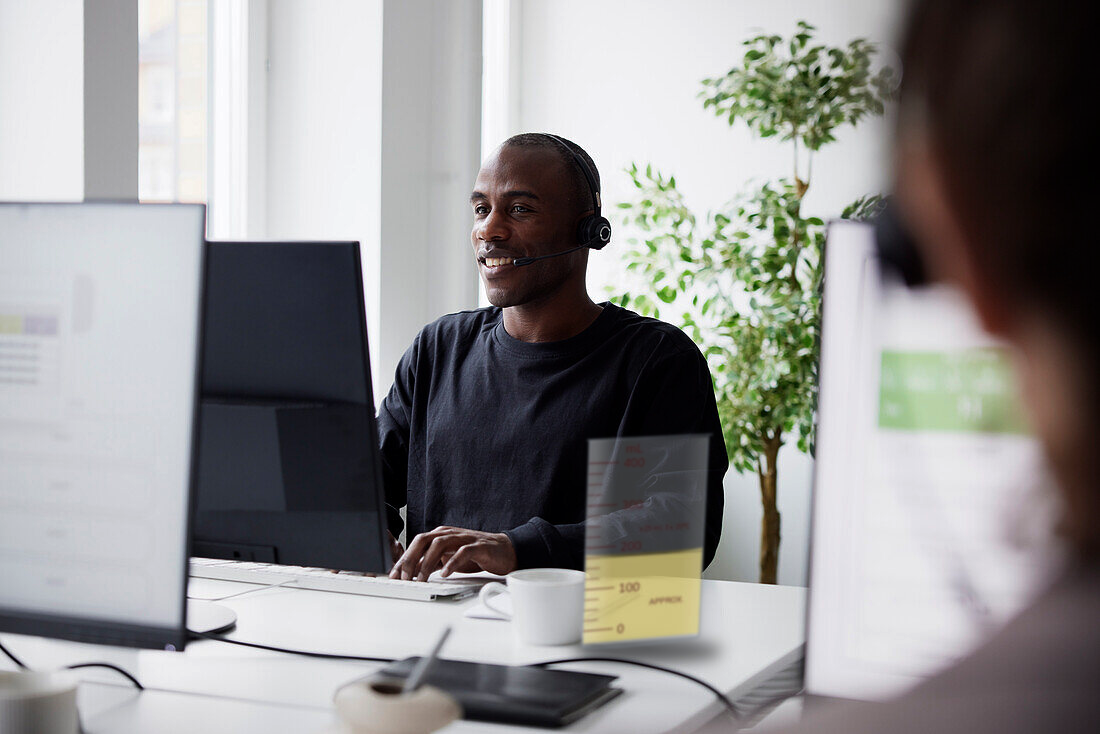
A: 175 mL
